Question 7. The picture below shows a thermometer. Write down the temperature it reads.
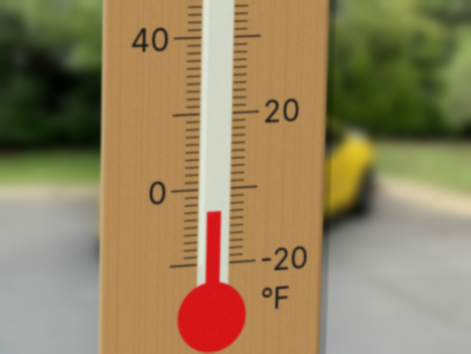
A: -6 °F
